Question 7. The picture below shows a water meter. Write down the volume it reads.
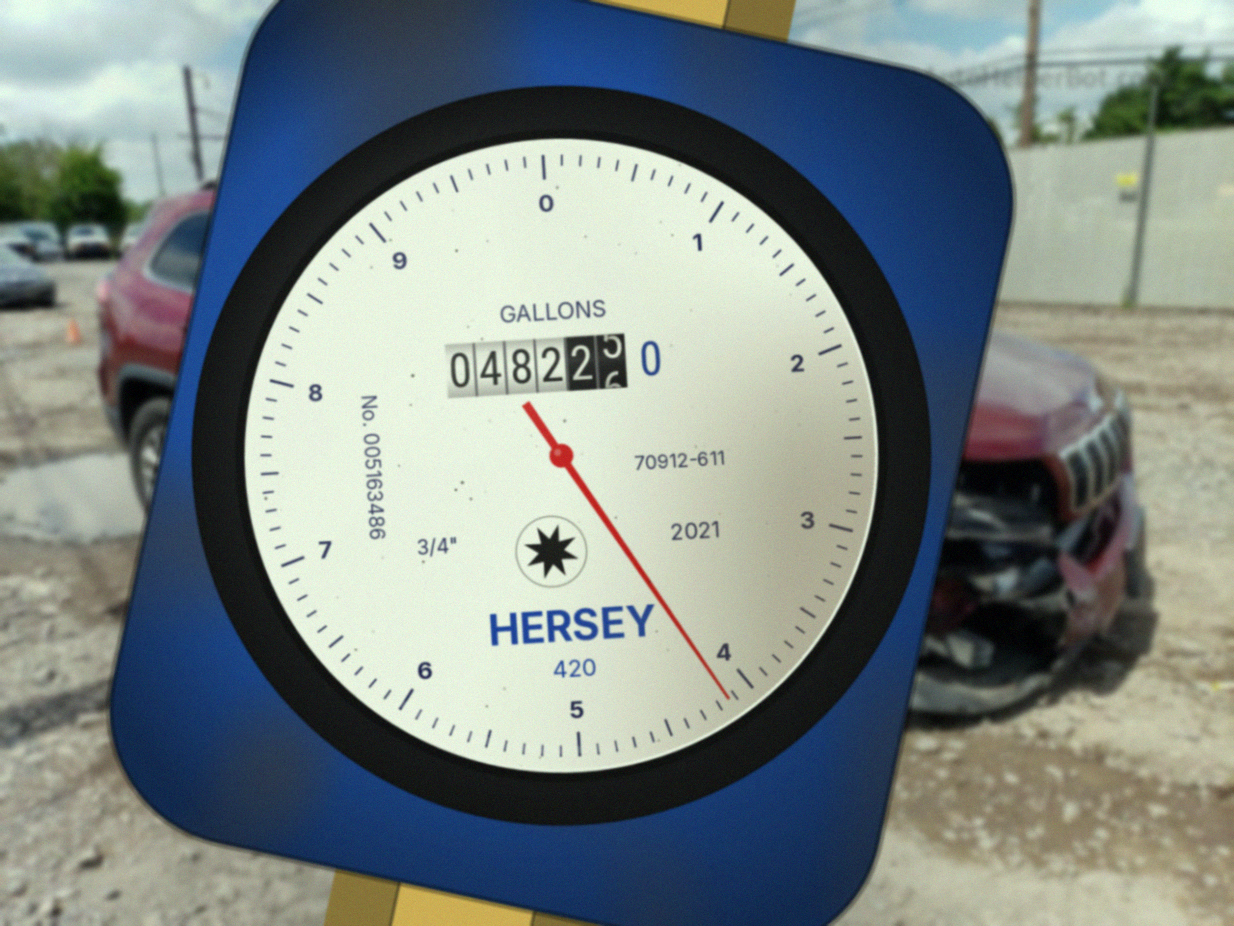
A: 482254.1 gal
